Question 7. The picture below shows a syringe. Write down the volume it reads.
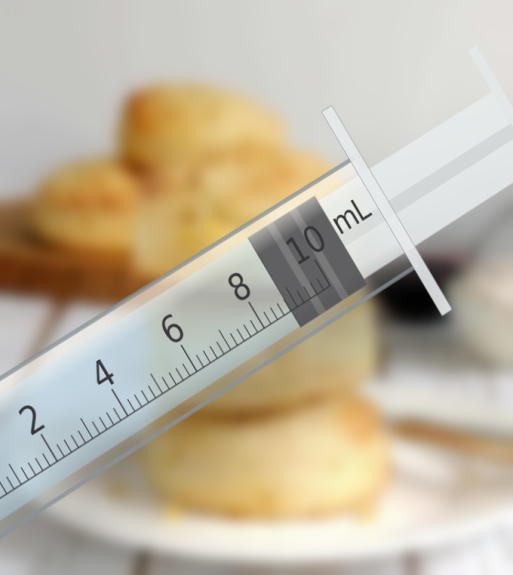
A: 8.8 mL
